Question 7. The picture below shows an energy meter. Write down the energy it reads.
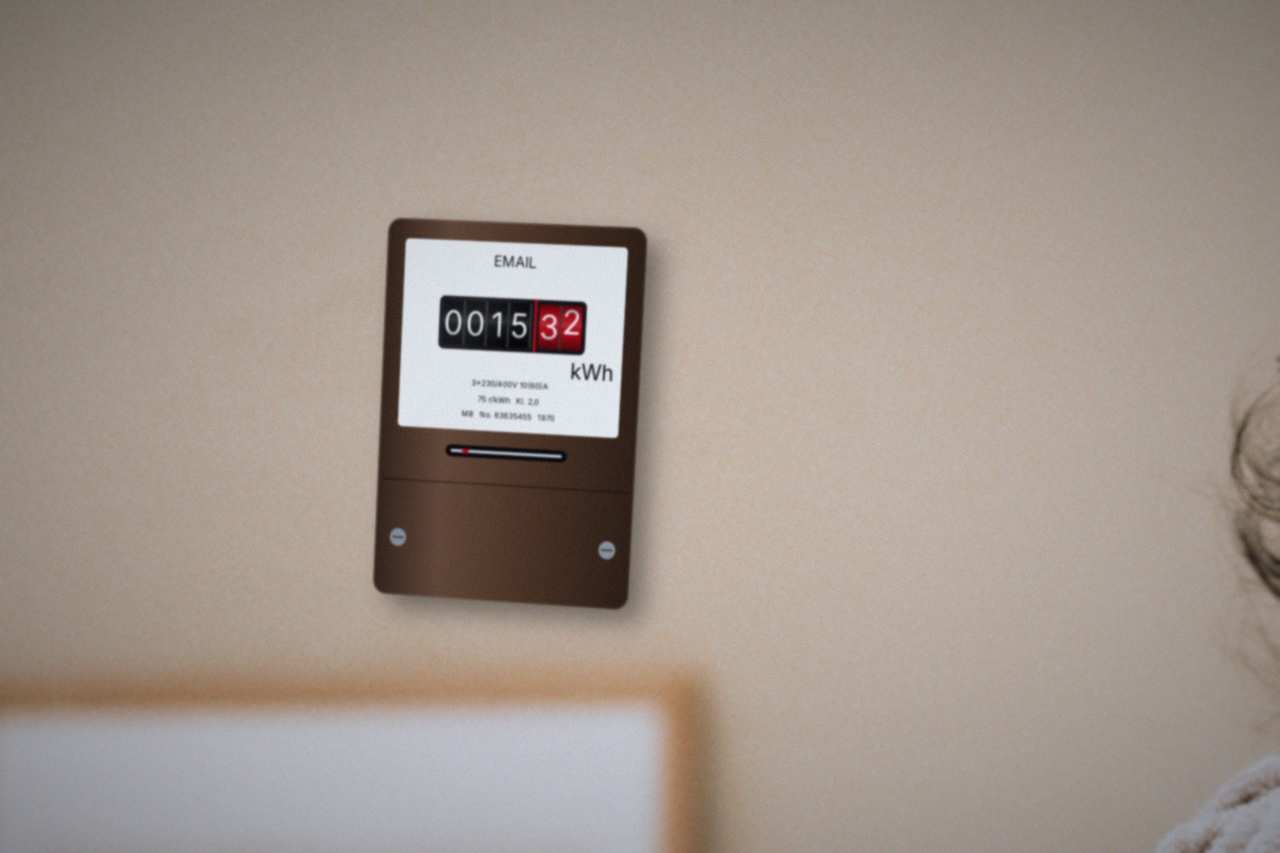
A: 15.32 kWh
